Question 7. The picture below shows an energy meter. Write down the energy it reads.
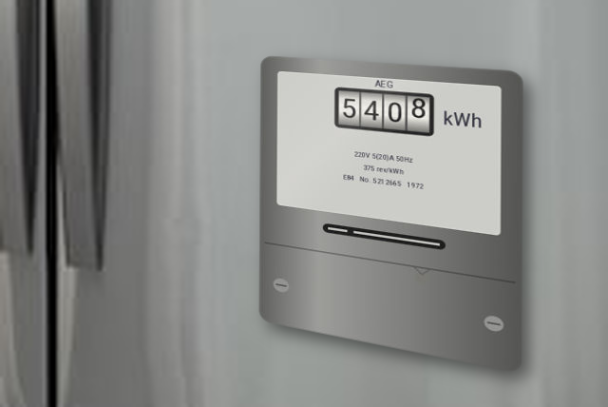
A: 5408 kWh
